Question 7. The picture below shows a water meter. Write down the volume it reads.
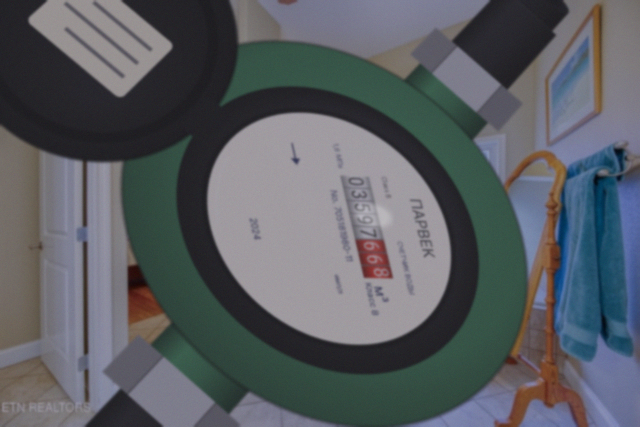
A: 3597.668 m³
